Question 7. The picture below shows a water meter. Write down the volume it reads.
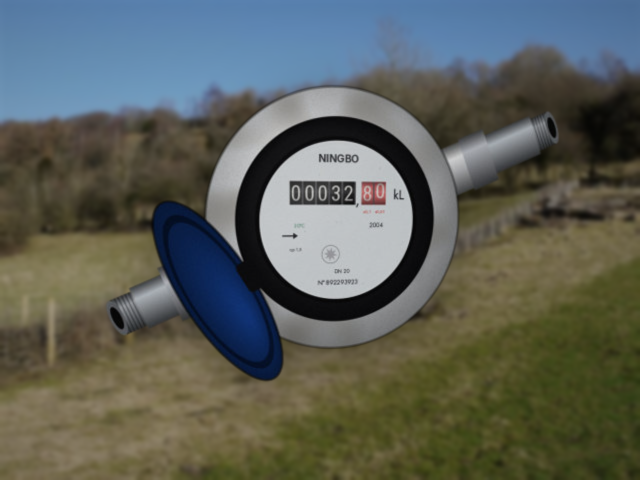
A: 32.80 kL
